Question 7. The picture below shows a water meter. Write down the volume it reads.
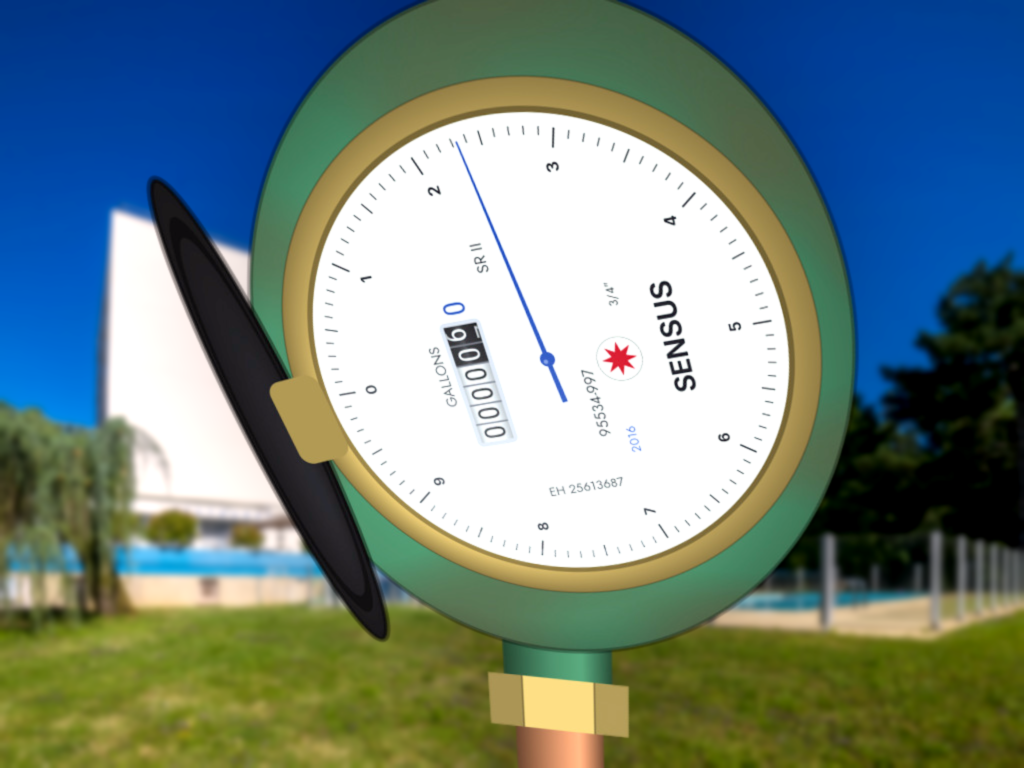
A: 62.3 gal
